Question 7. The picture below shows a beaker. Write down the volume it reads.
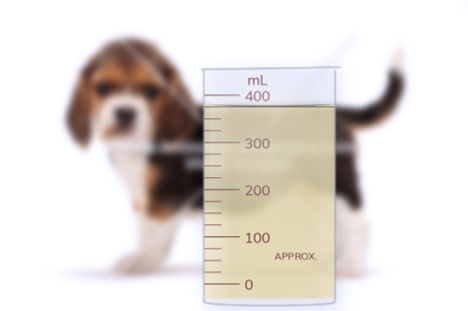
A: 375 mL
